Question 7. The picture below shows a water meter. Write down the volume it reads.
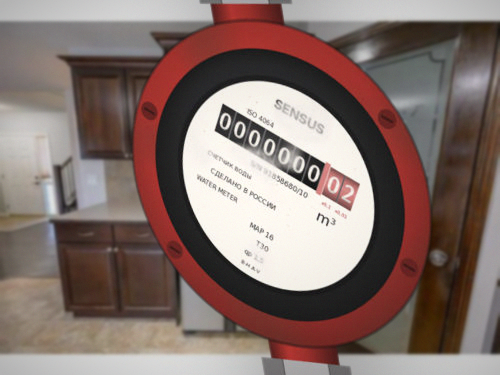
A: 0.02 m³
